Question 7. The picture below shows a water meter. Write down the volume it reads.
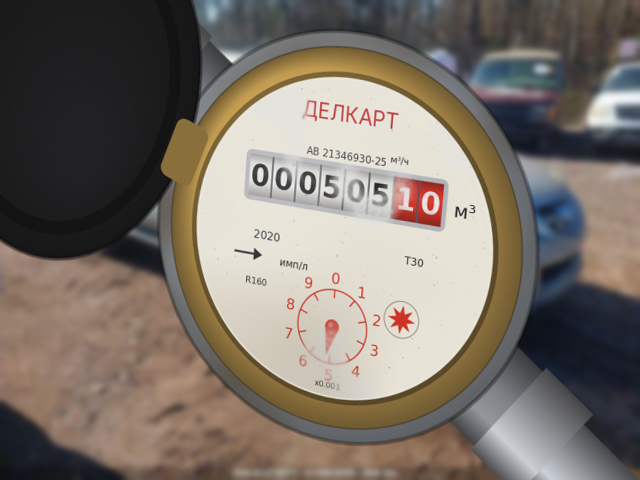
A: 505.105 m³
